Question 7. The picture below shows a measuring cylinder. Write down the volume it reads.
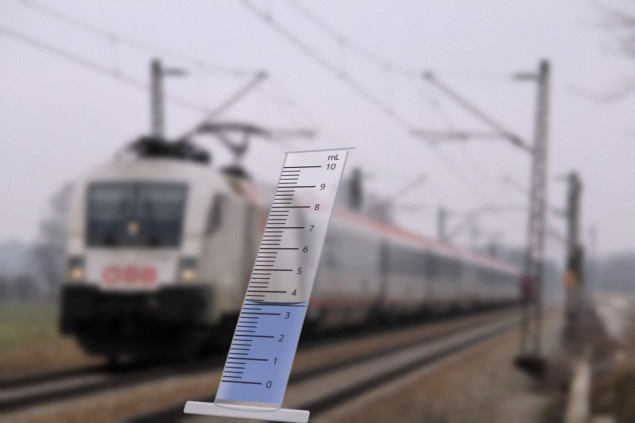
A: 3.4 mL
